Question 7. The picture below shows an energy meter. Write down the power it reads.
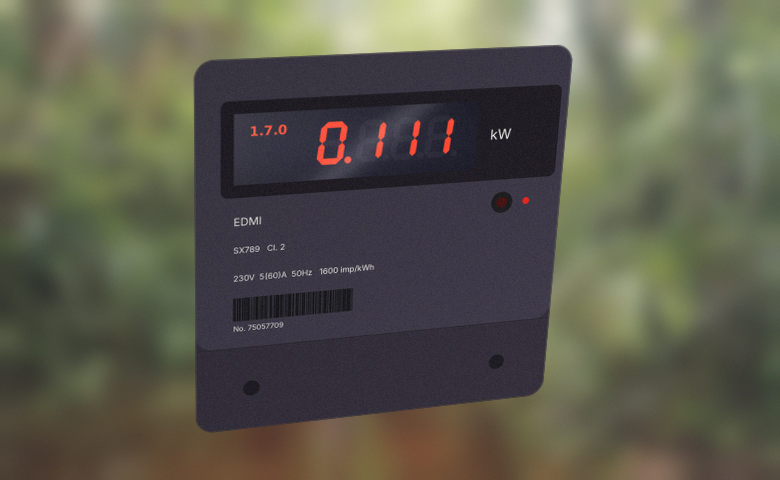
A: 0.111 kW
